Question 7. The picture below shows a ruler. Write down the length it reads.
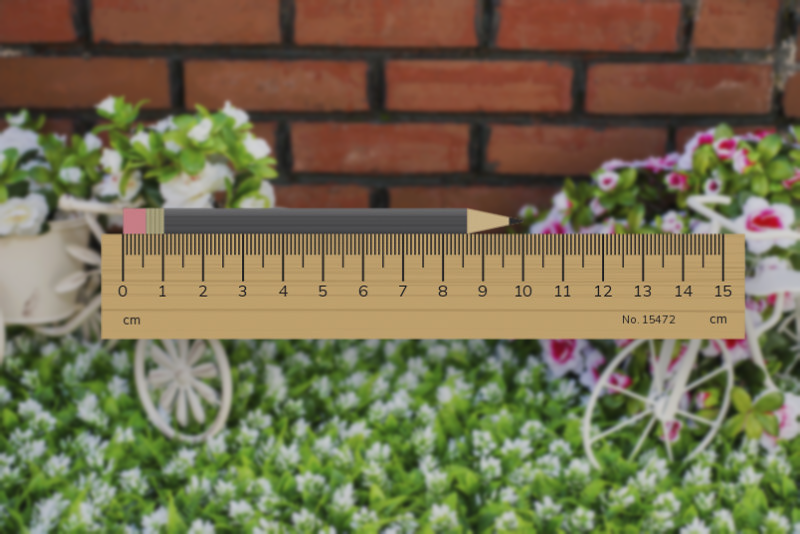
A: 10 cm
